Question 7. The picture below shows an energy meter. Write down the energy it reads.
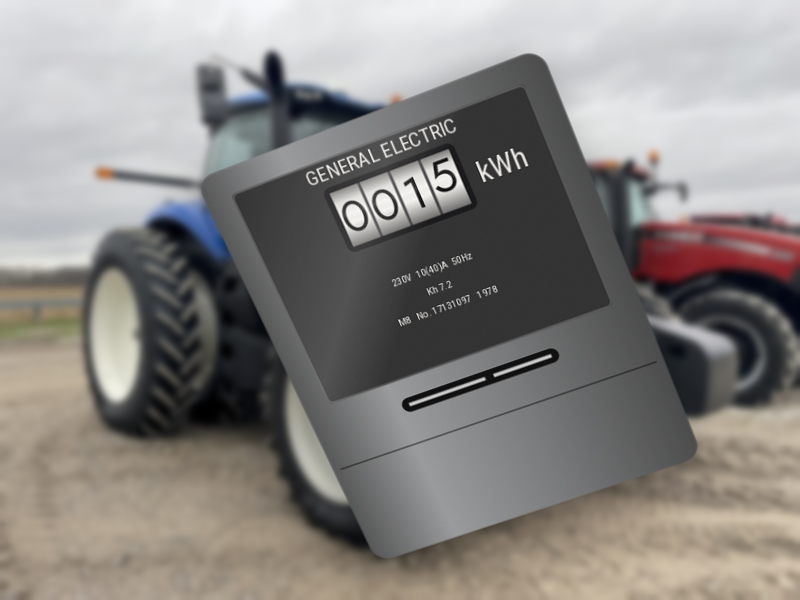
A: 15 kWh
